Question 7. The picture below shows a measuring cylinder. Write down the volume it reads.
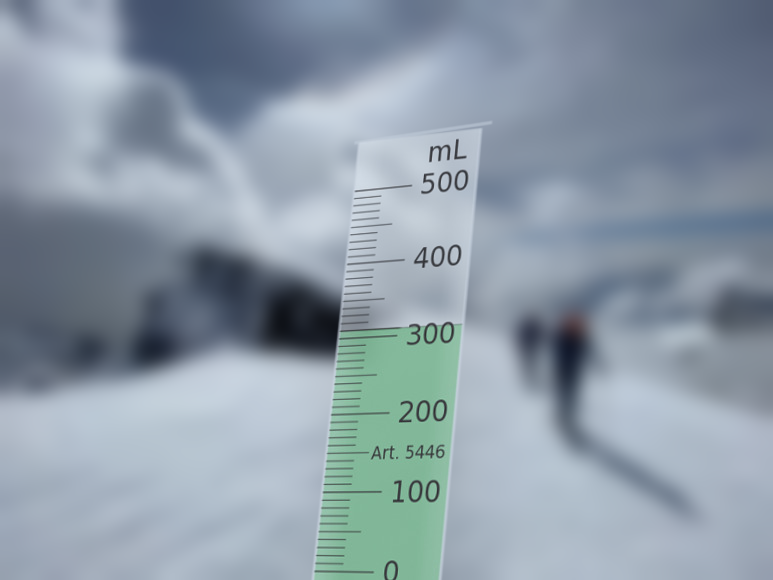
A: 310 mL
